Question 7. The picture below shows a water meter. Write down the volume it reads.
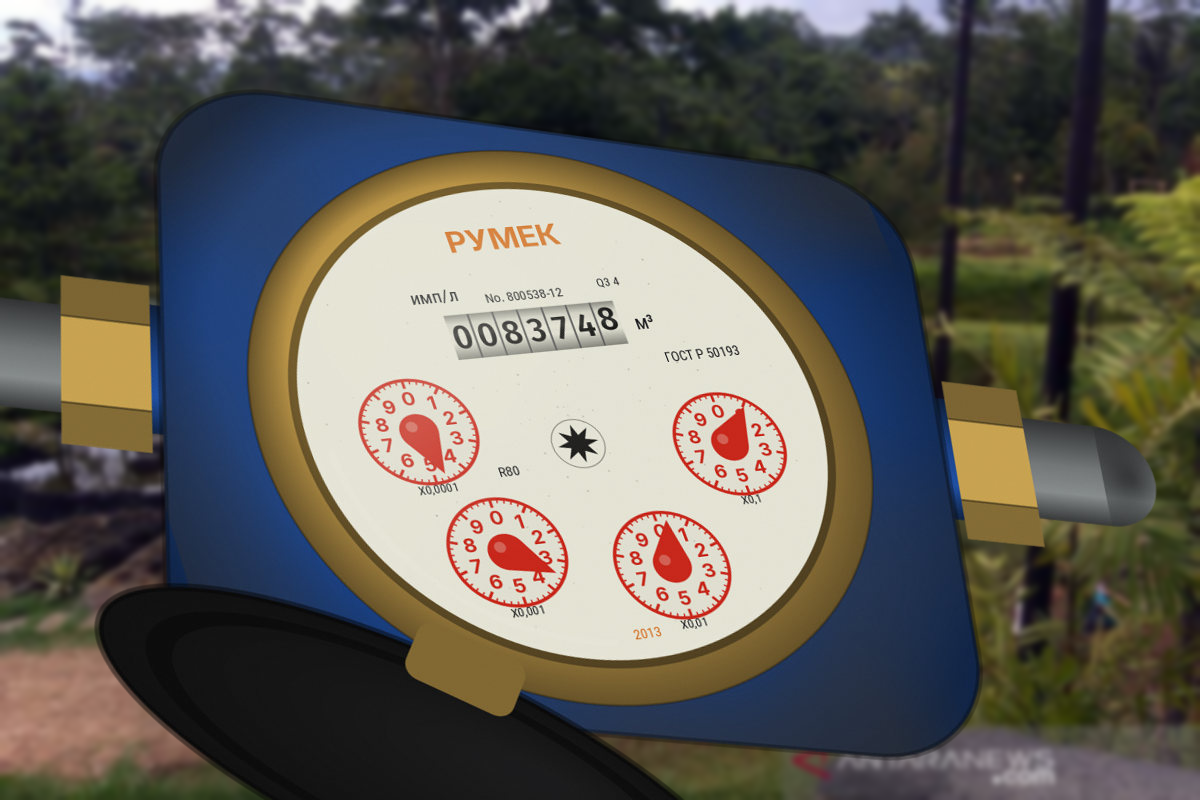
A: 83748.1034 m³
